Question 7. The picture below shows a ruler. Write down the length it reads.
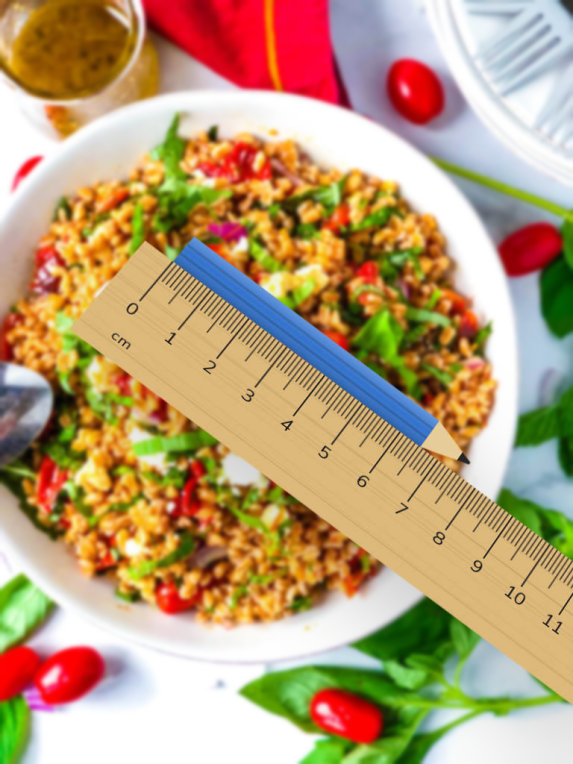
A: 7.6 cm
